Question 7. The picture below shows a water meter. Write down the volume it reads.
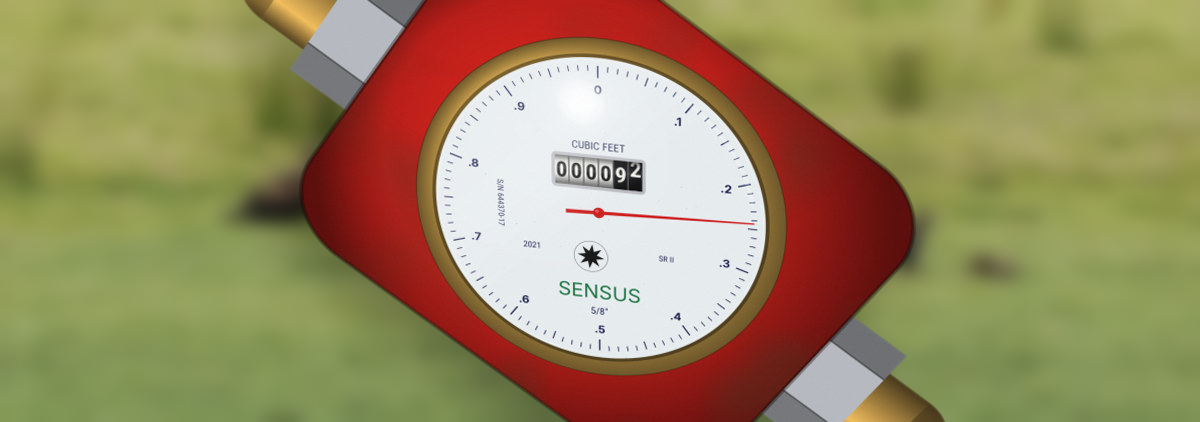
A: 92.24 ft³
